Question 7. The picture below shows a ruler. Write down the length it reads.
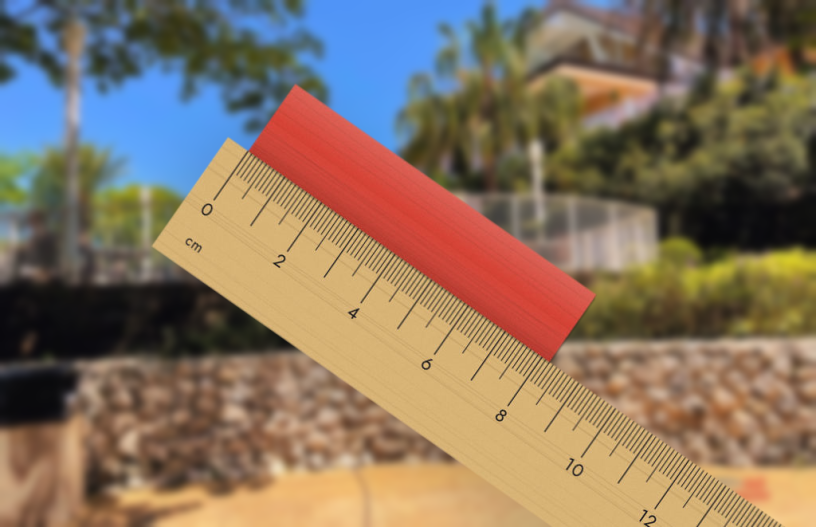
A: 8.2 cm
